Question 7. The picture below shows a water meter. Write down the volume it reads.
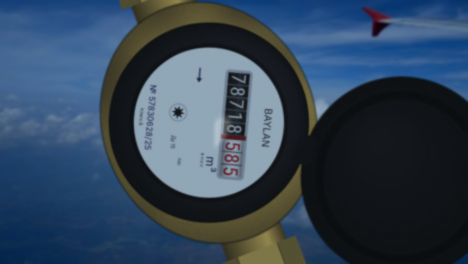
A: 78718.585 m³
